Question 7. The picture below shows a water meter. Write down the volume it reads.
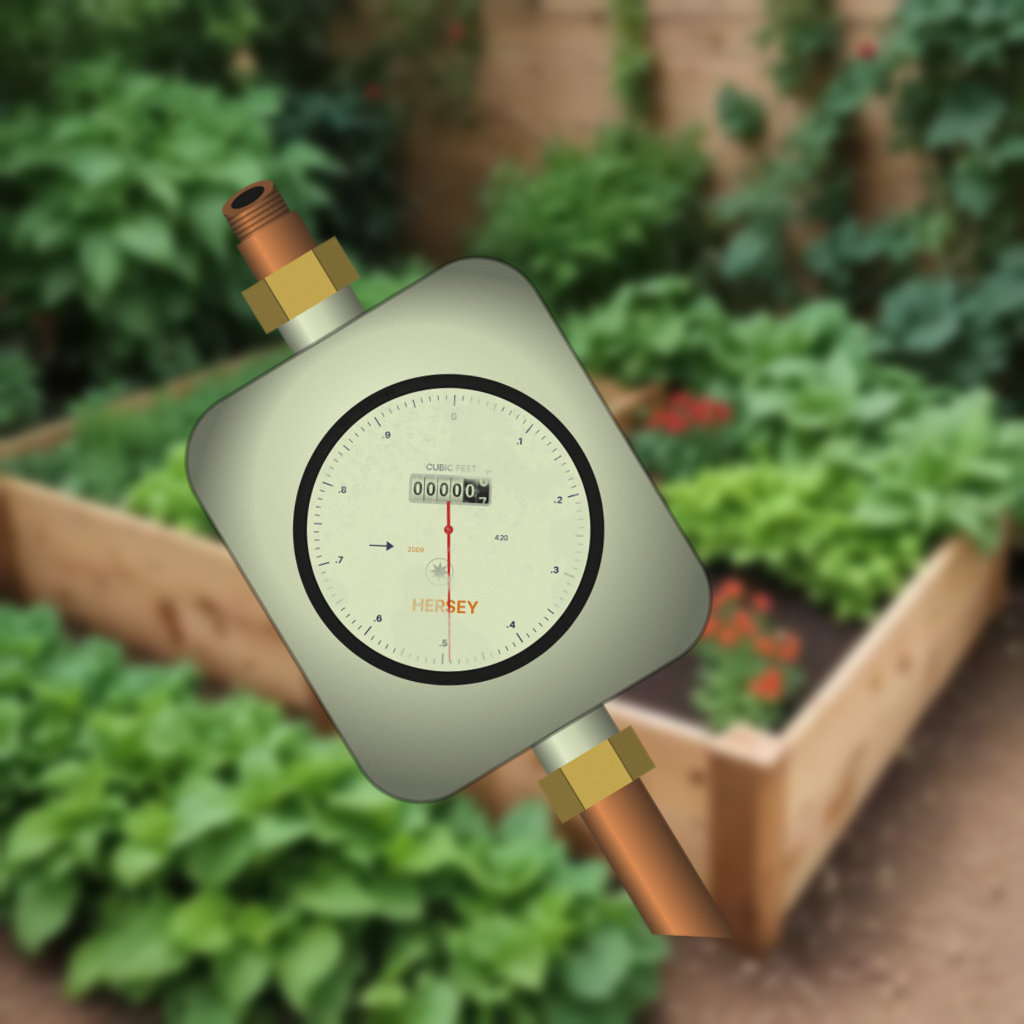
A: 6.49 ft³
